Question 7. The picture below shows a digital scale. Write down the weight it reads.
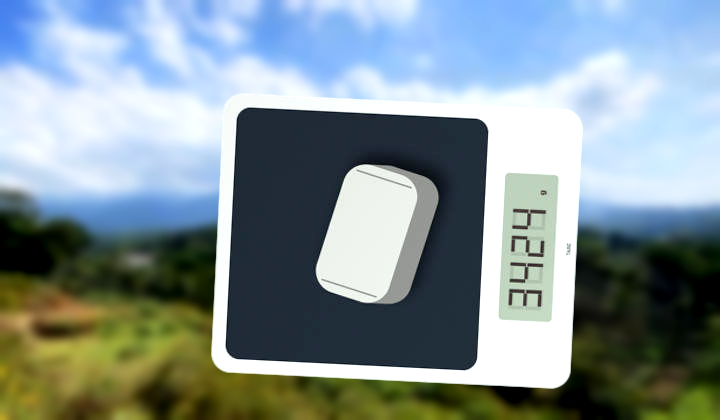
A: 3424 g
